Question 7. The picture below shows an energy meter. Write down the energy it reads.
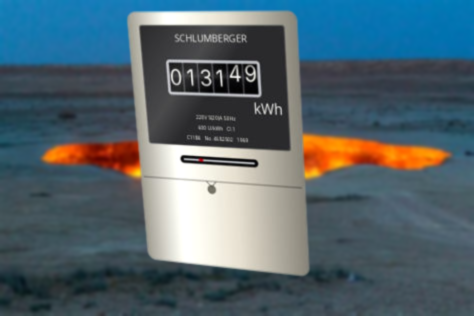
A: 13149 kWh
